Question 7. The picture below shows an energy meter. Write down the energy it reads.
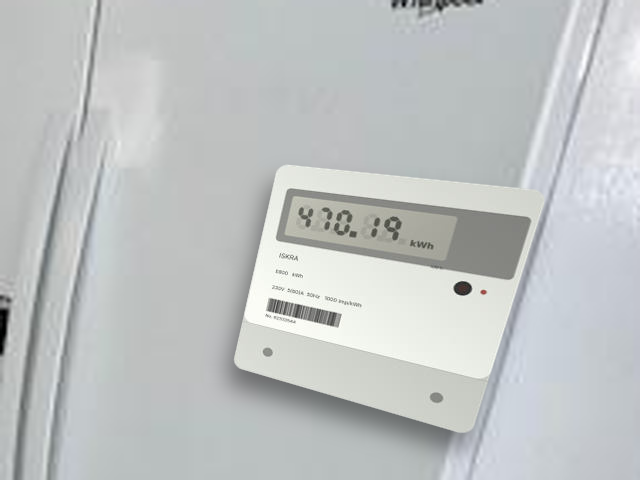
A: 470.19 kWh
